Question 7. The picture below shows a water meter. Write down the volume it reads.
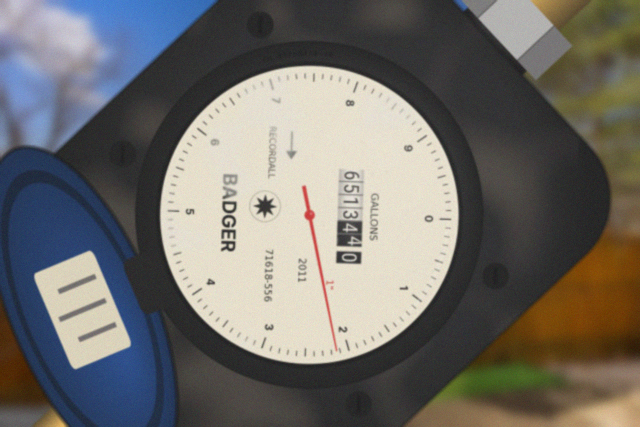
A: 6513442.1 gal
